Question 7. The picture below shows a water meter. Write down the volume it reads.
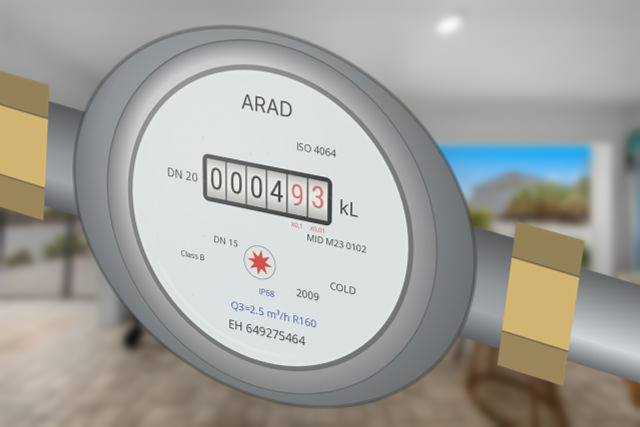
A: 4.93 kL
